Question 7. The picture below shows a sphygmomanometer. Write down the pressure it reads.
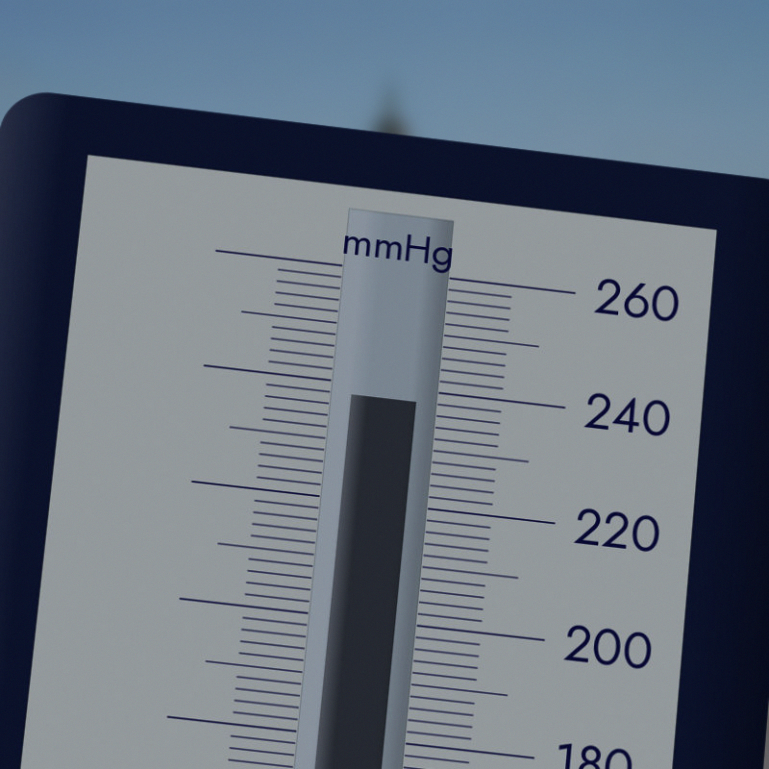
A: 238 mmHg
